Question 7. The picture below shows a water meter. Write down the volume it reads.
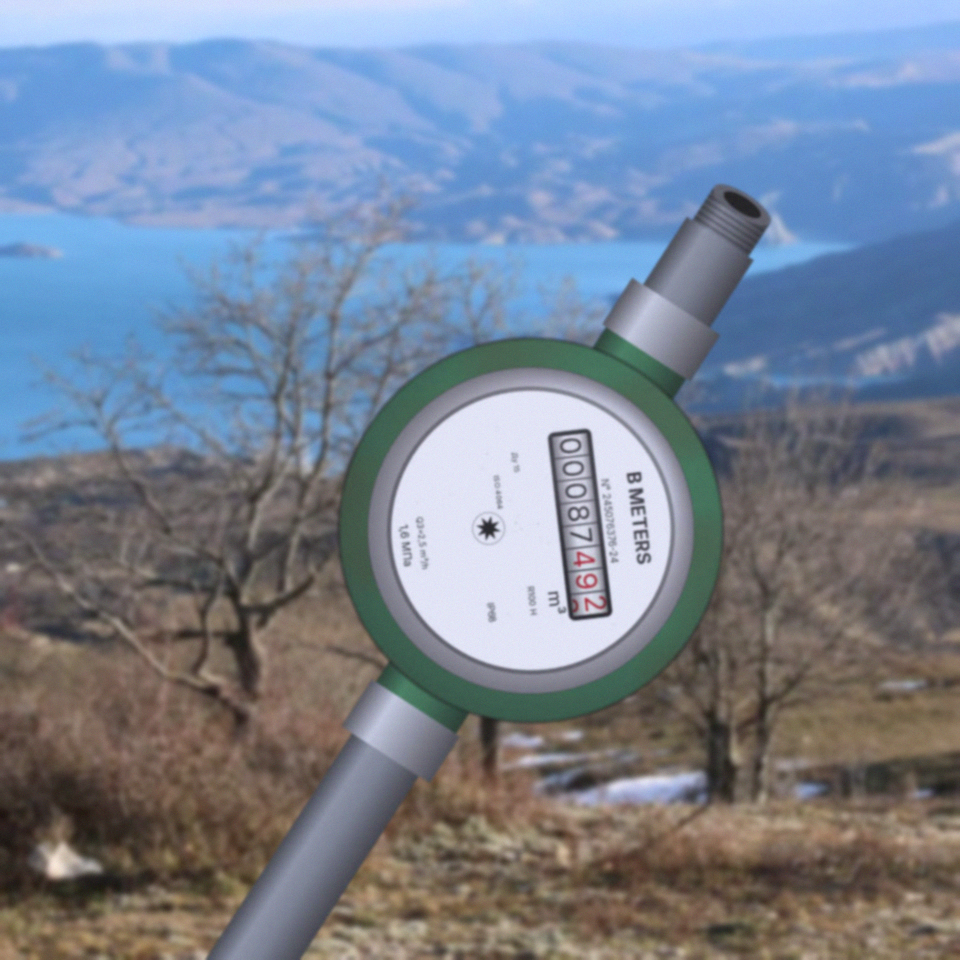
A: 87.492 m³
